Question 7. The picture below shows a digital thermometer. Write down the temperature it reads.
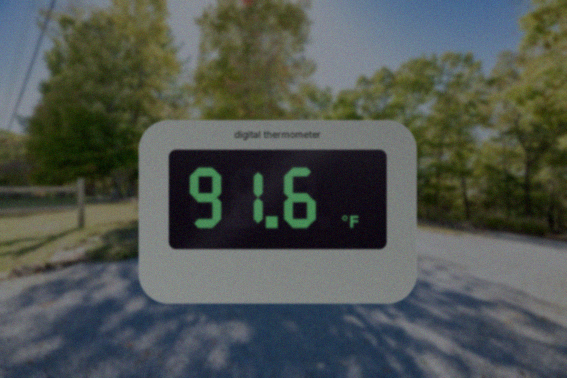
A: 91.6 °F
